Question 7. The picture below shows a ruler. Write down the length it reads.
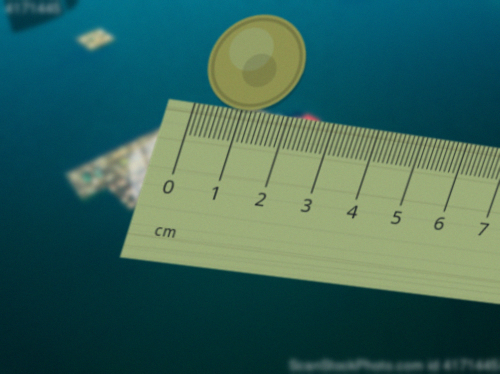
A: 2 cm
